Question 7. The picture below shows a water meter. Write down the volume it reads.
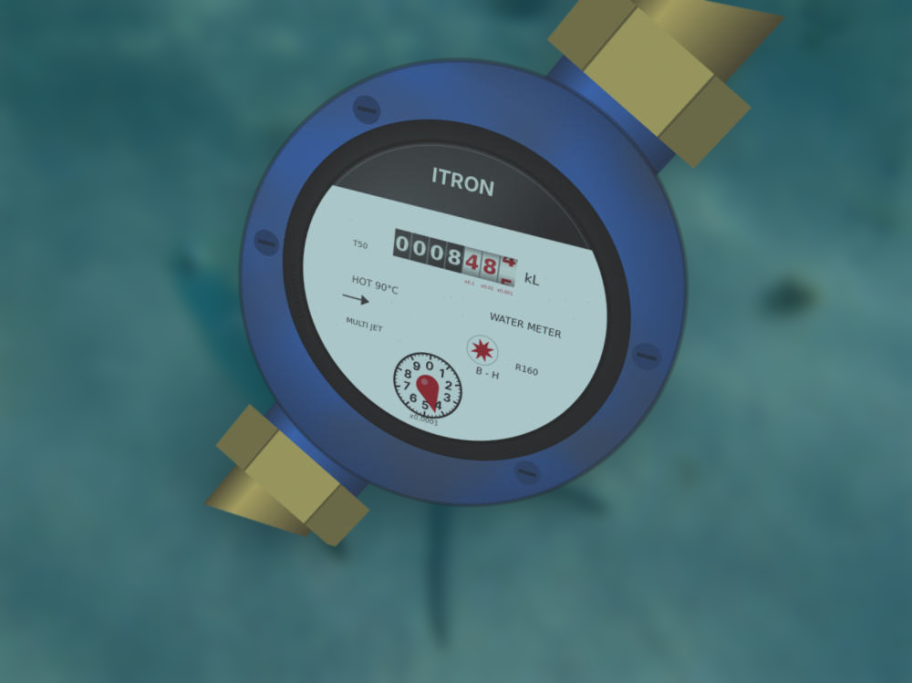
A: 8.4844 kL
